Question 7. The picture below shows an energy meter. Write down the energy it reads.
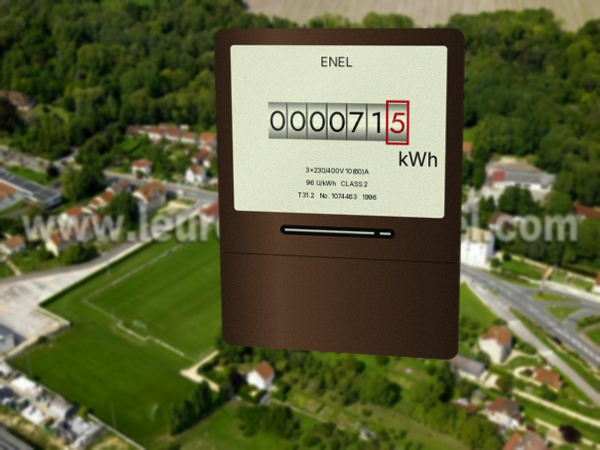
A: 71.5 kWh
